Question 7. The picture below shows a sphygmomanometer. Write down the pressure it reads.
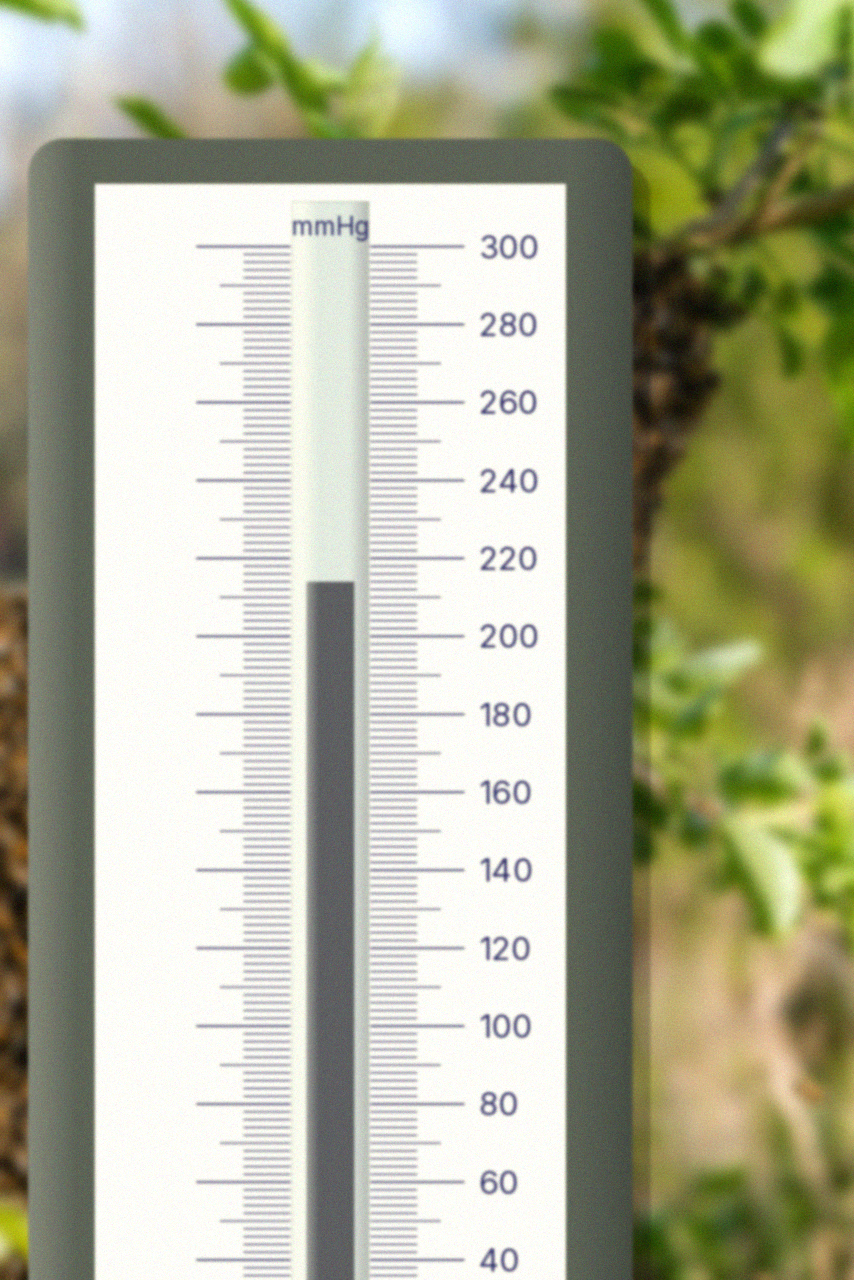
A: 214 mmHg
